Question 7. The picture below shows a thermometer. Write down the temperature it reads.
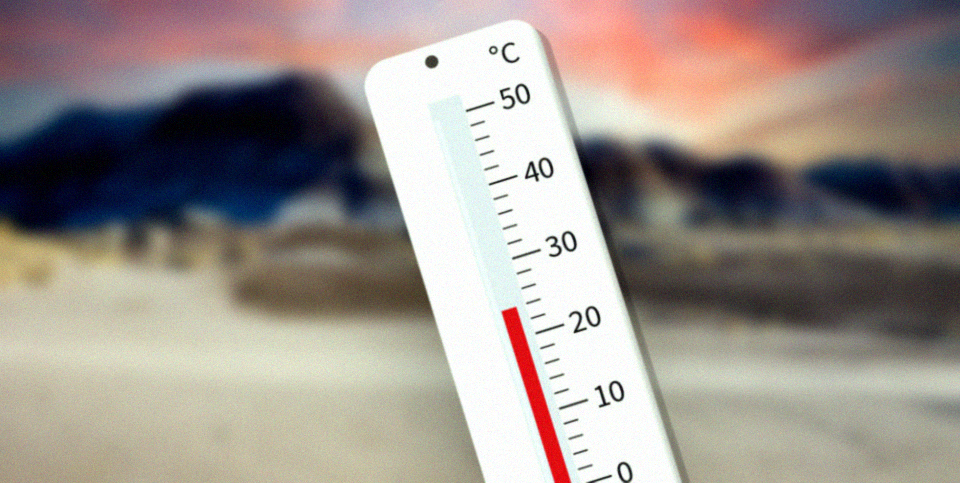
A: 24 °C
